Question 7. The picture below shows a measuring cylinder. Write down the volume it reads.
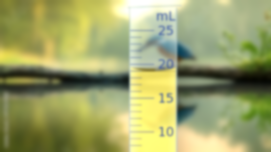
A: 19 mL
